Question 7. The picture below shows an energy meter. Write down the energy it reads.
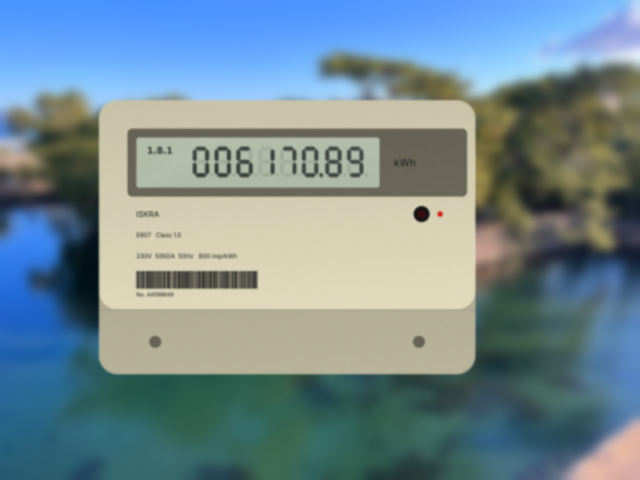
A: 6170.89 kWh
